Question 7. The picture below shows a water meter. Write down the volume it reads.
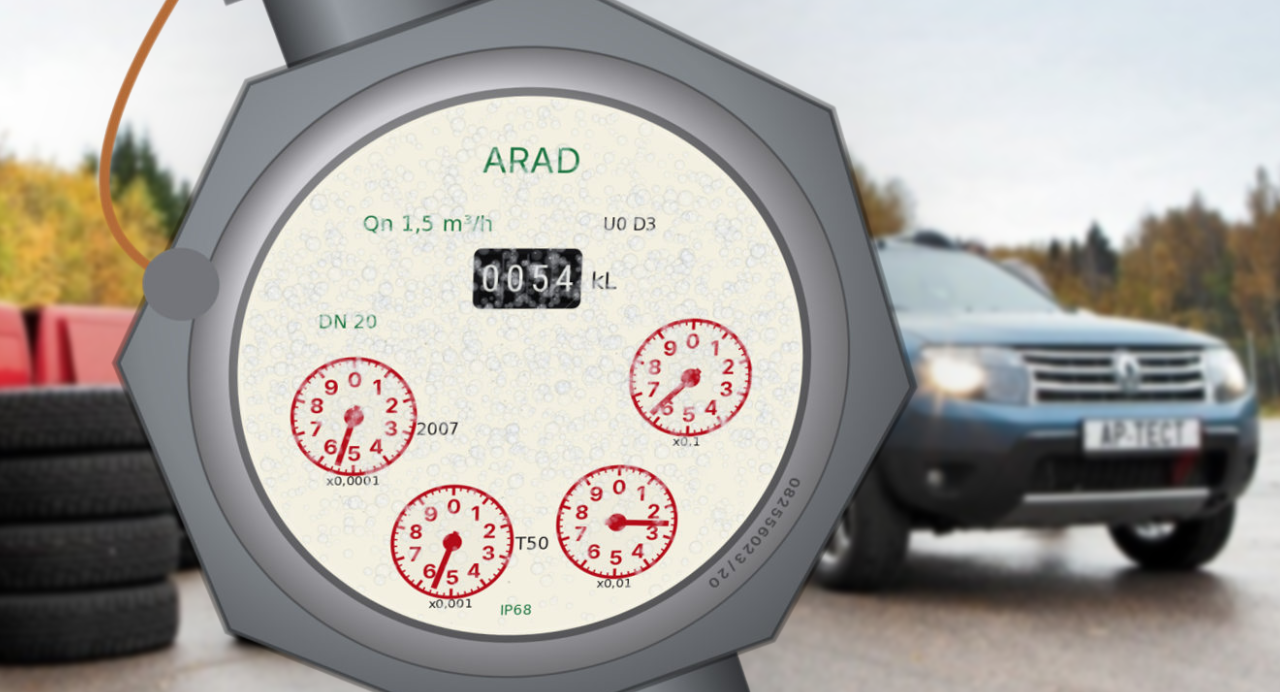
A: 54.6255 kL
